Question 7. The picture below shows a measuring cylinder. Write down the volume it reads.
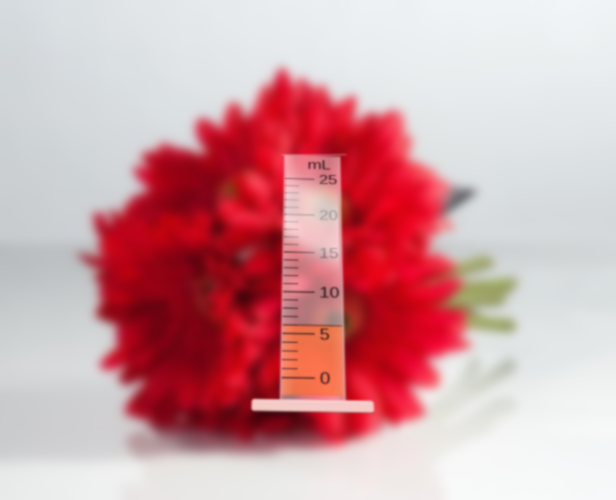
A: 6 mL
